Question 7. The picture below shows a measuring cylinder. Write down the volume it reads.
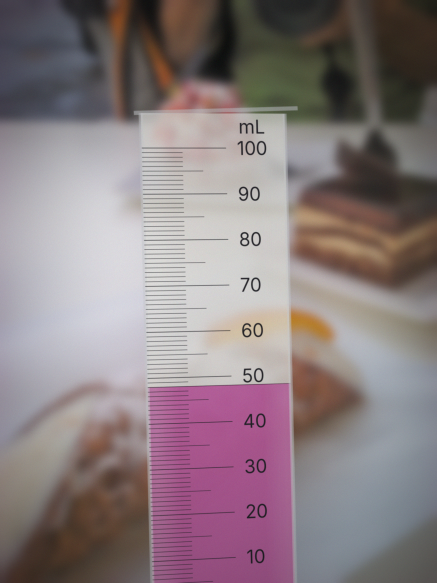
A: 48 mL
